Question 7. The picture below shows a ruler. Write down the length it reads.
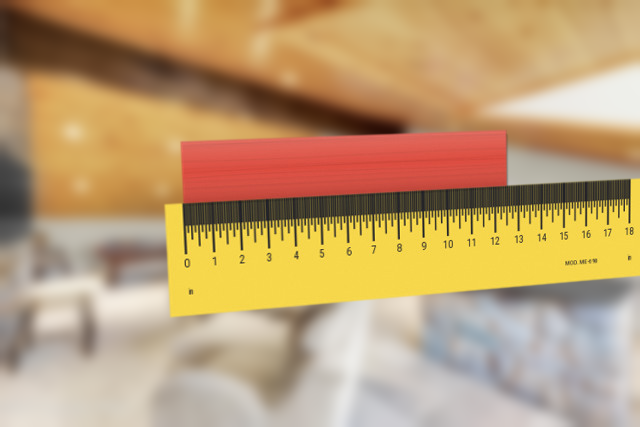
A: 12.5 in
